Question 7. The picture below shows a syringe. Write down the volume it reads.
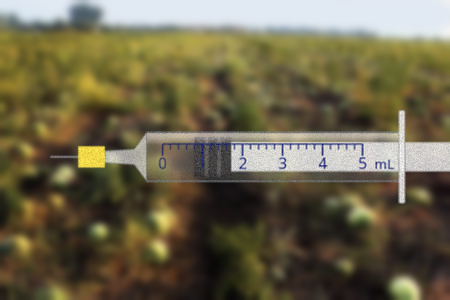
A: 0.8 mL
